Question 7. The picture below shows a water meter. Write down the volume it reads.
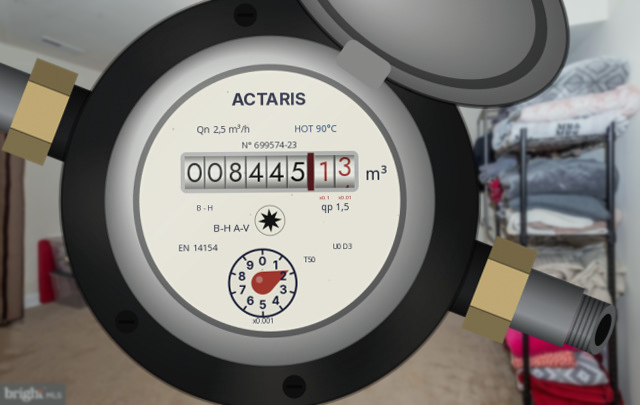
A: 8445.131 m³
